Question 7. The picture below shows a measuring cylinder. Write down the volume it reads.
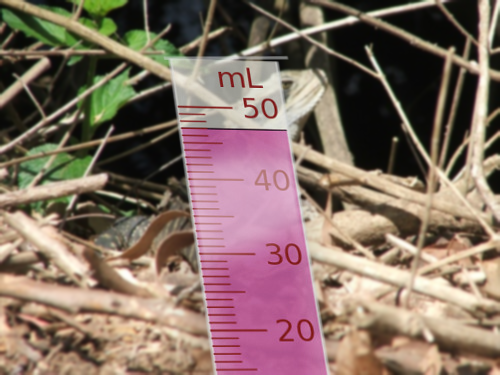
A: 47 mL
